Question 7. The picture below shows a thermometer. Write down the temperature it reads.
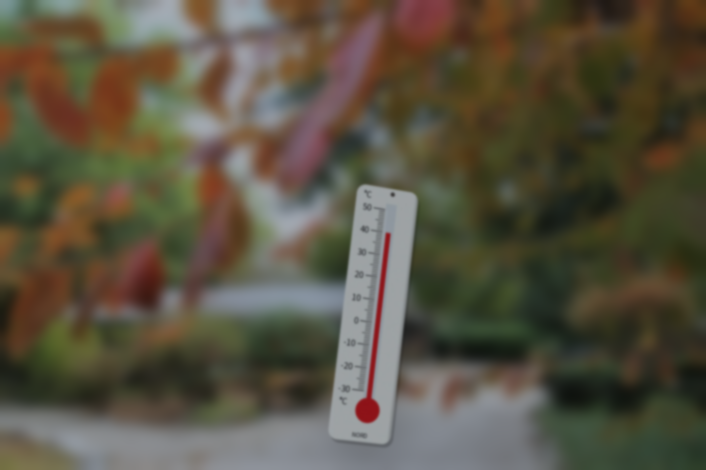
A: 40 °C
